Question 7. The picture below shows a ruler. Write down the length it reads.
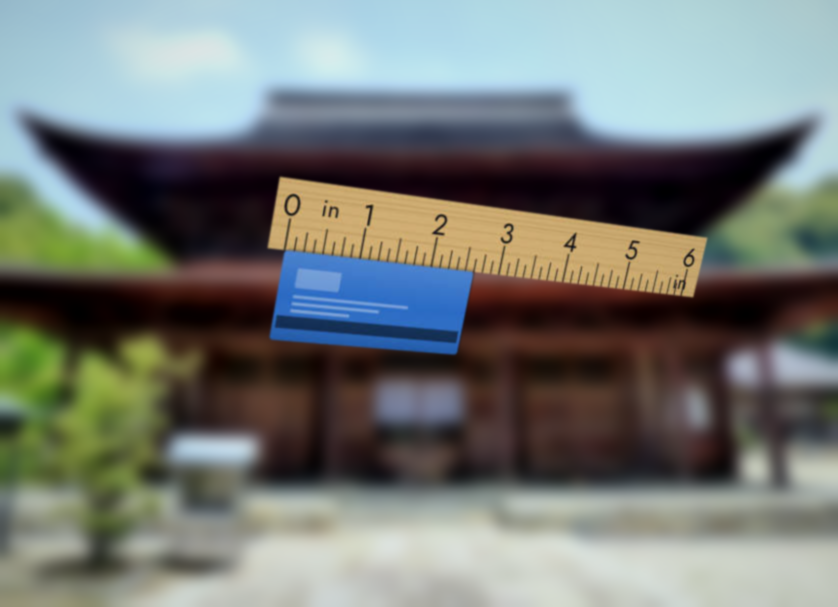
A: 2.625 in
